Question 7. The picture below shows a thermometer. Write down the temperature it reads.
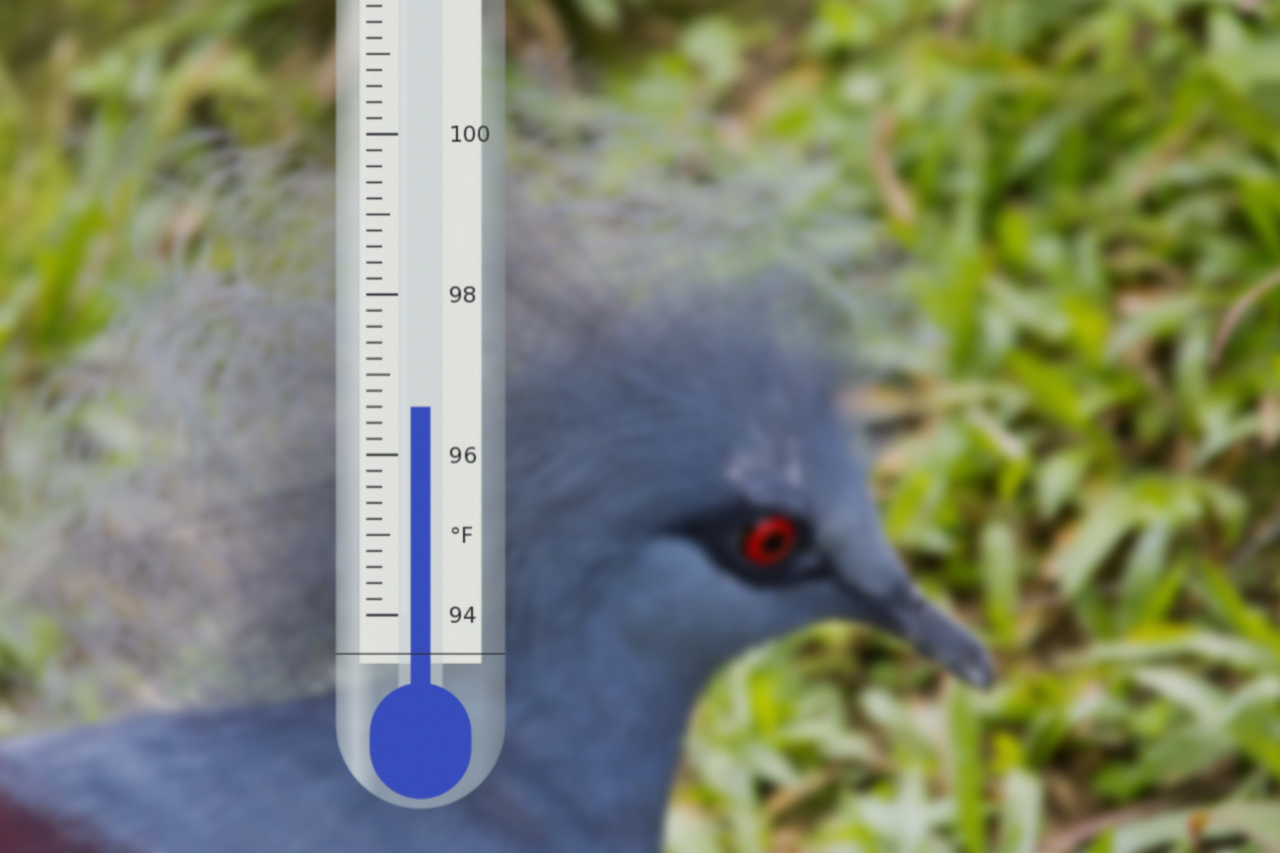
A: 96.6 °F
